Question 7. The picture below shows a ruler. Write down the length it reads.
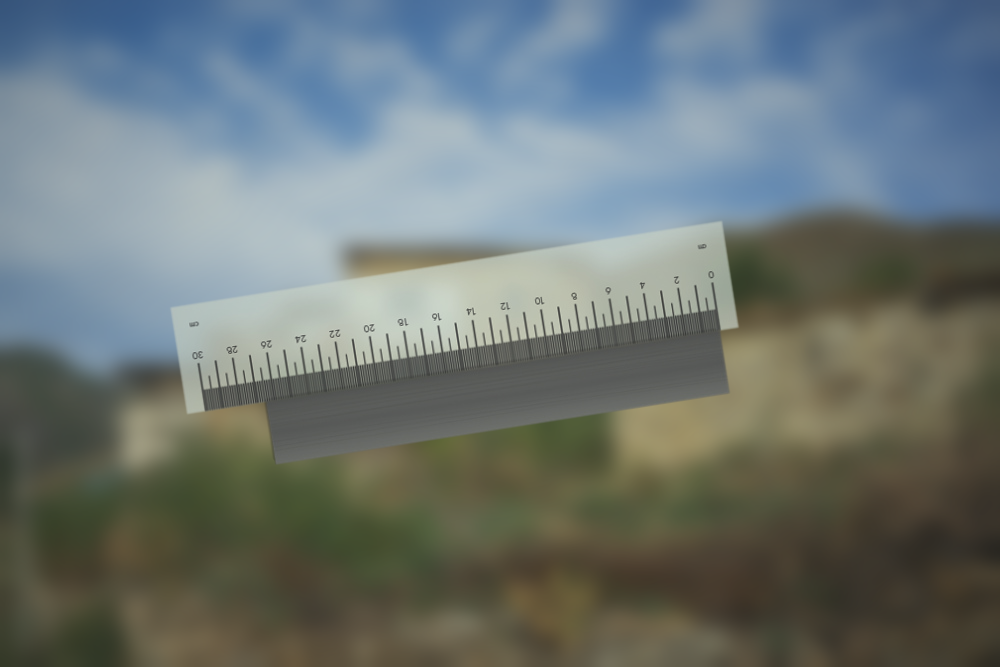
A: 26.5 cm
